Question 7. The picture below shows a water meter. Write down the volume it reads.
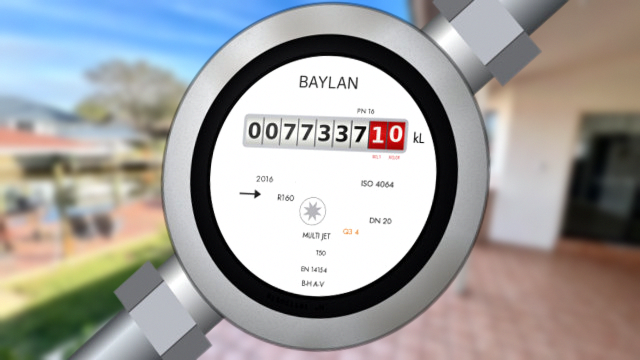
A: 77337.10 kL
